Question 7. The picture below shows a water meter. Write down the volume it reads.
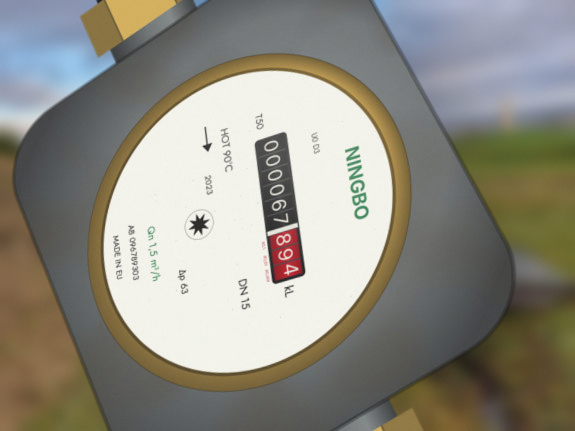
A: 67.894 kL
